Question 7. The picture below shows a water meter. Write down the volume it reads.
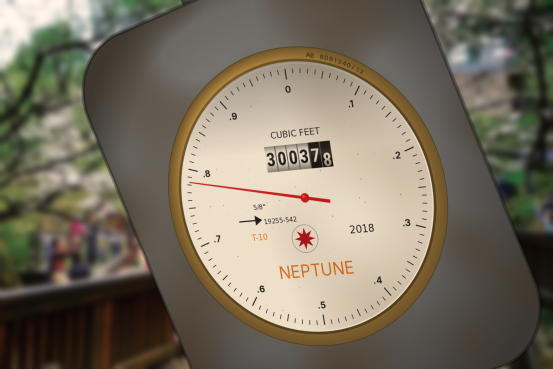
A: 300377.78 ft³
